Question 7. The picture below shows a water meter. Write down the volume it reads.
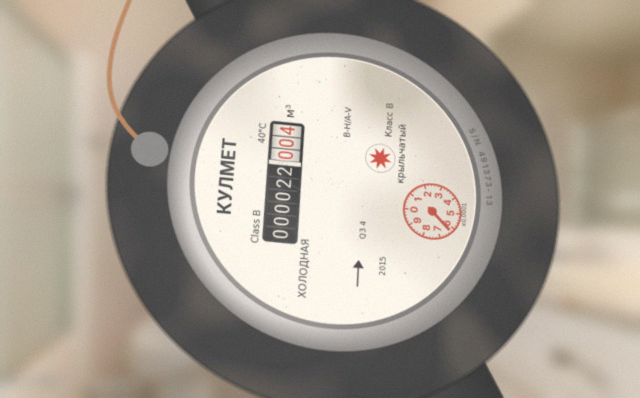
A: 22.0046 m³
